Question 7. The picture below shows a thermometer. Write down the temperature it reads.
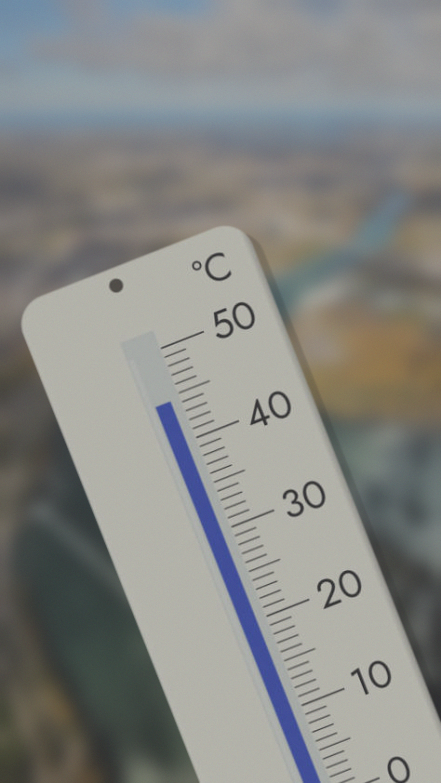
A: 44.5 °C
